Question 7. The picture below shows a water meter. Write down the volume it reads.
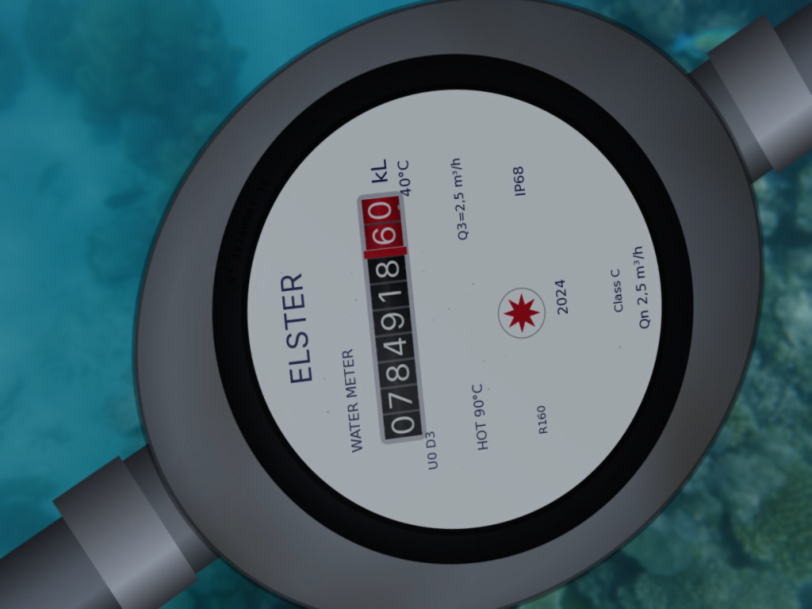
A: 784918.60 kL
